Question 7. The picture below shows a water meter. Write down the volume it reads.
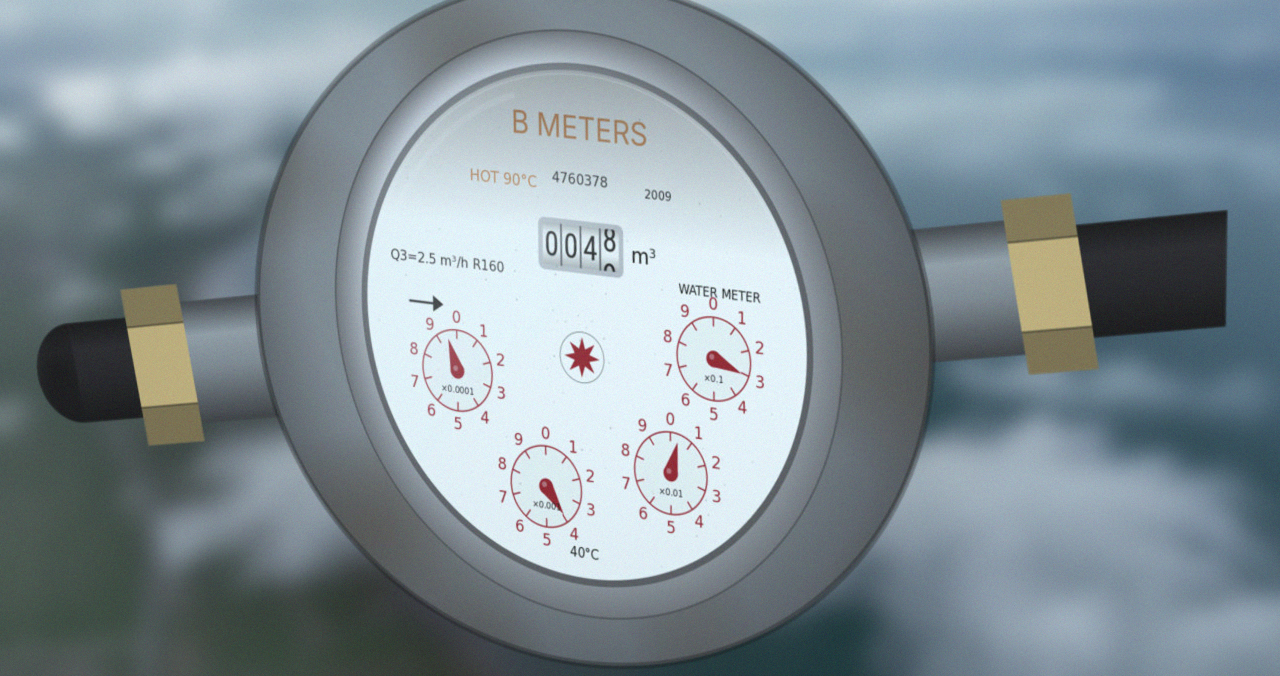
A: 48.3039 m³
